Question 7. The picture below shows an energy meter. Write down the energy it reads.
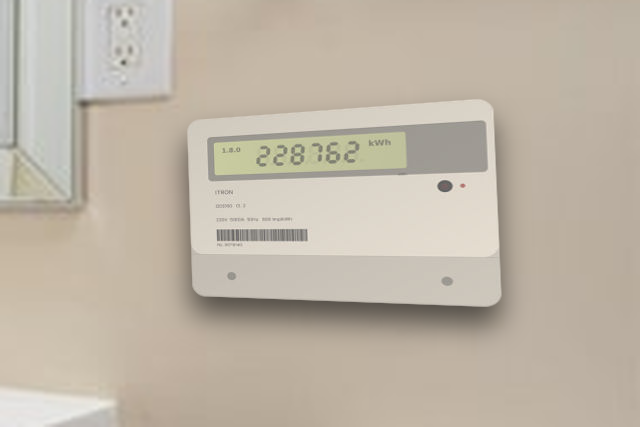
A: 228762 kWh
